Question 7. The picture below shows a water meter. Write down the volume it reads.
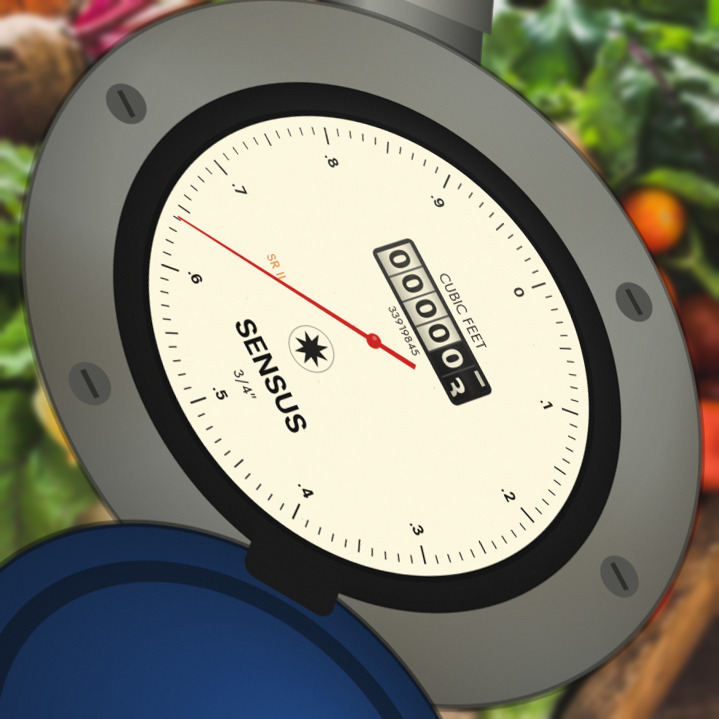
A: 2.64 ft³
